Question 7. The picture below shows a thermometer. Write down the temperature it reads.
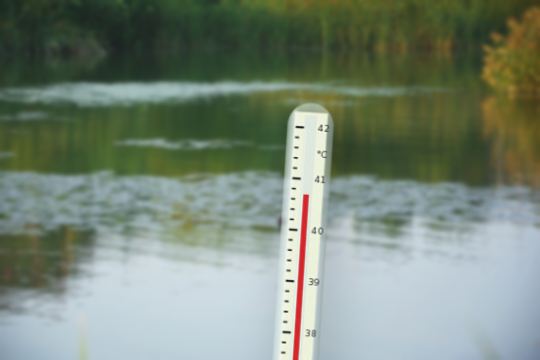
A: 40.7 °C
